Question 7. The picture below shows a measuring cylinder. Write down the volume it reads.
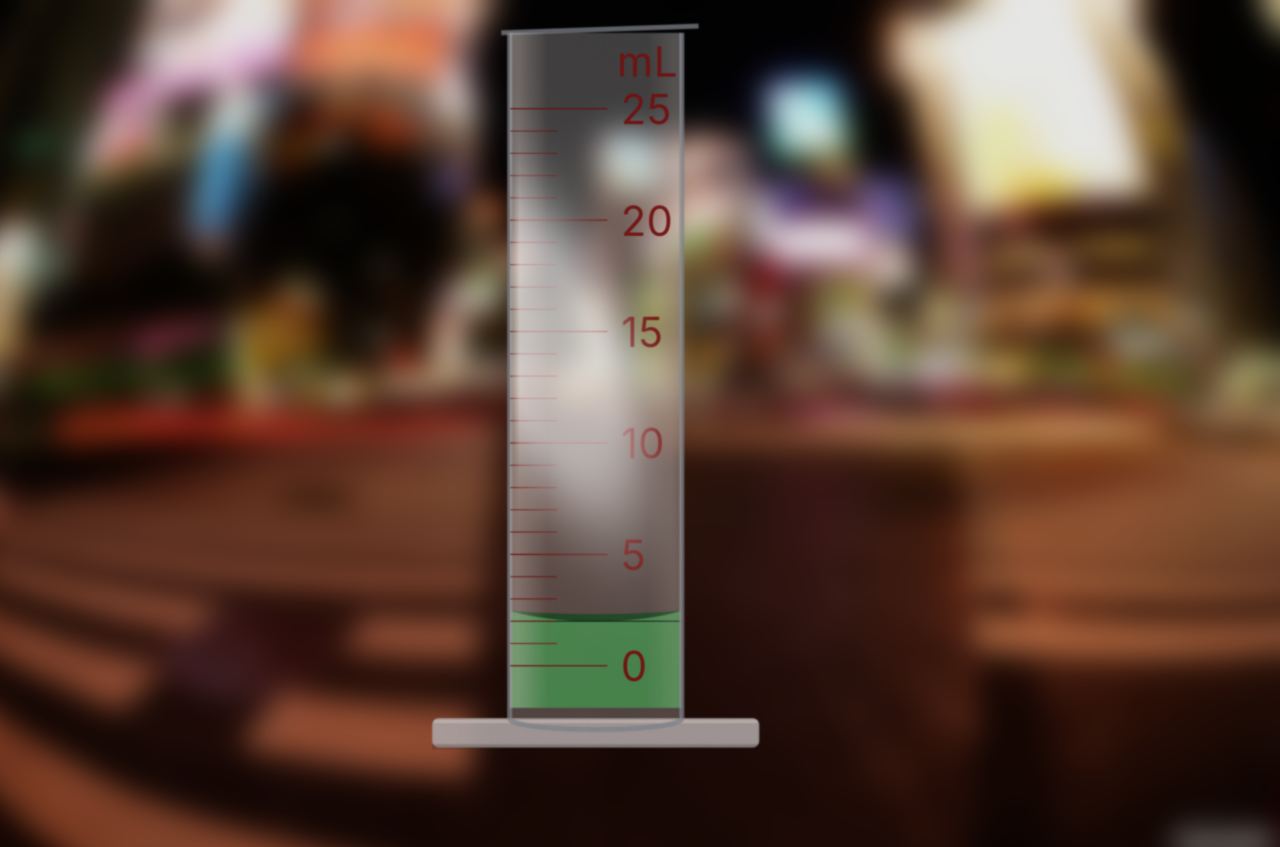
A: 2 mL
